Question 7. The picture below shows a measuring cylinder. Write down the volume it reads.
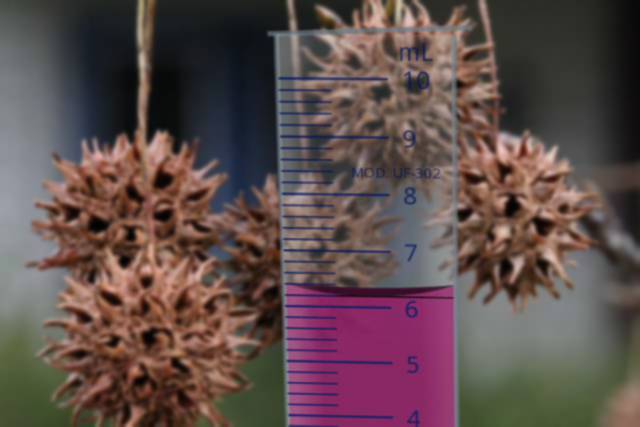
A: 6.2 mL
